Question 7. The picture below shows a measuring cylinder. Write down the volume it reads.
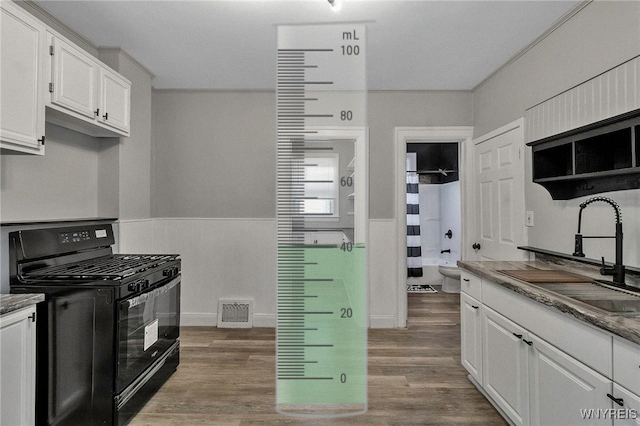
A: 40 mL
